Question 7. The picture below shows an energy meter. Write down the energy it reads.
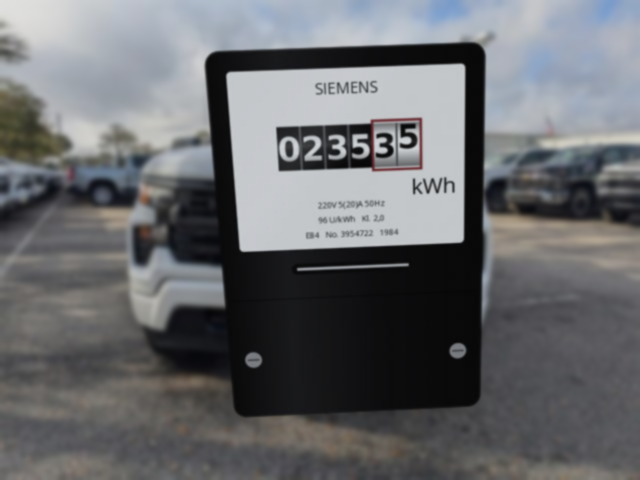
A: 235.35 kWh
